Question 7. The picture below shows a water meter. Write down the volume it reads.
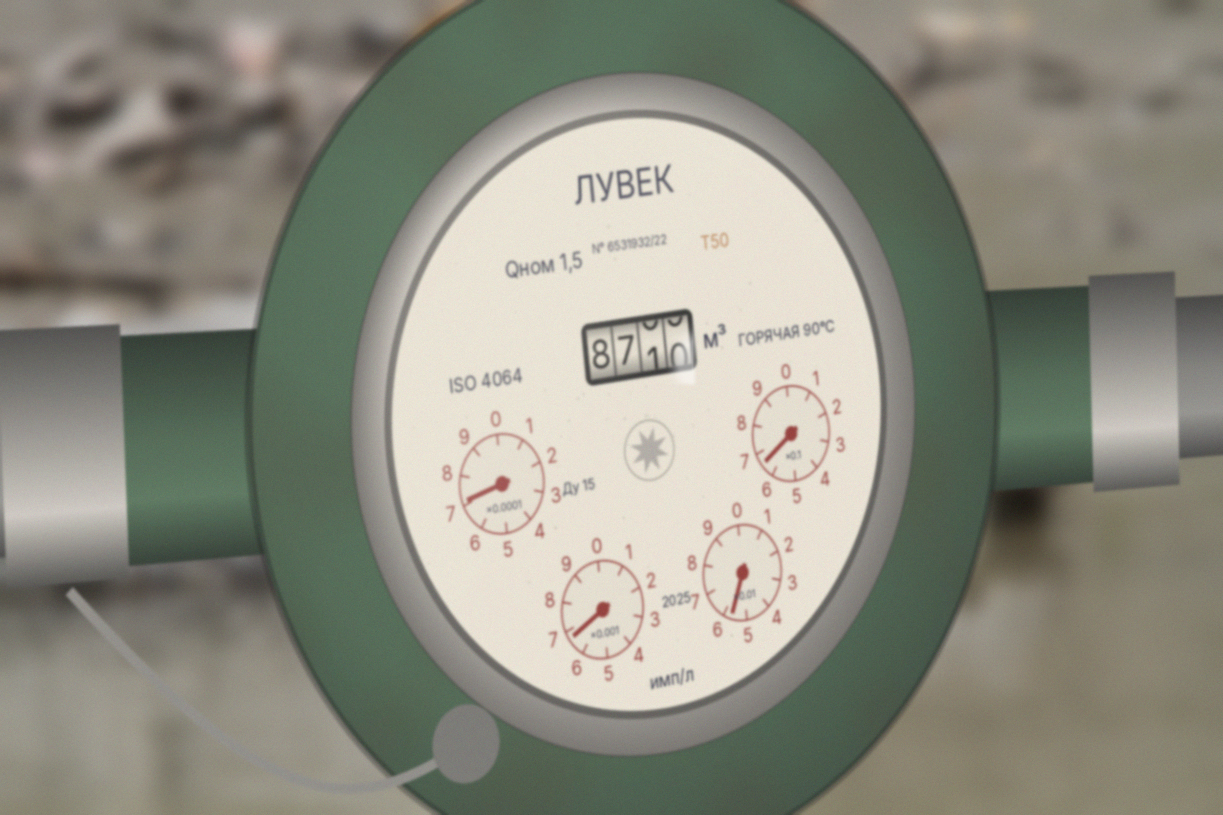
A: 8709.6567 m³
